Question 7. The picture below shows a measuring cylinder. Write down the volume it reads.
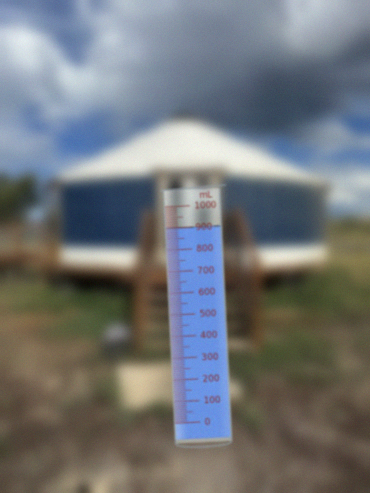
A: 900 mL
